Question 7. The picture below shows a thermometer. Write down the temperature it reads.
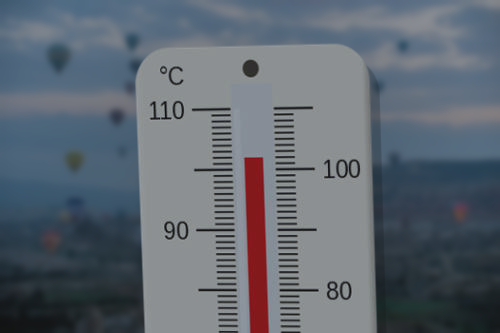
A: 102 °C
